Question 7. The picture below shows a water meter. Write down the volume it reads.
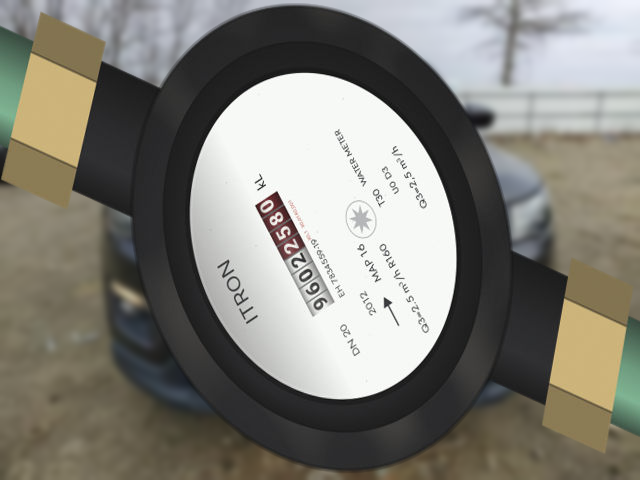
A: 9602.2580 kL
